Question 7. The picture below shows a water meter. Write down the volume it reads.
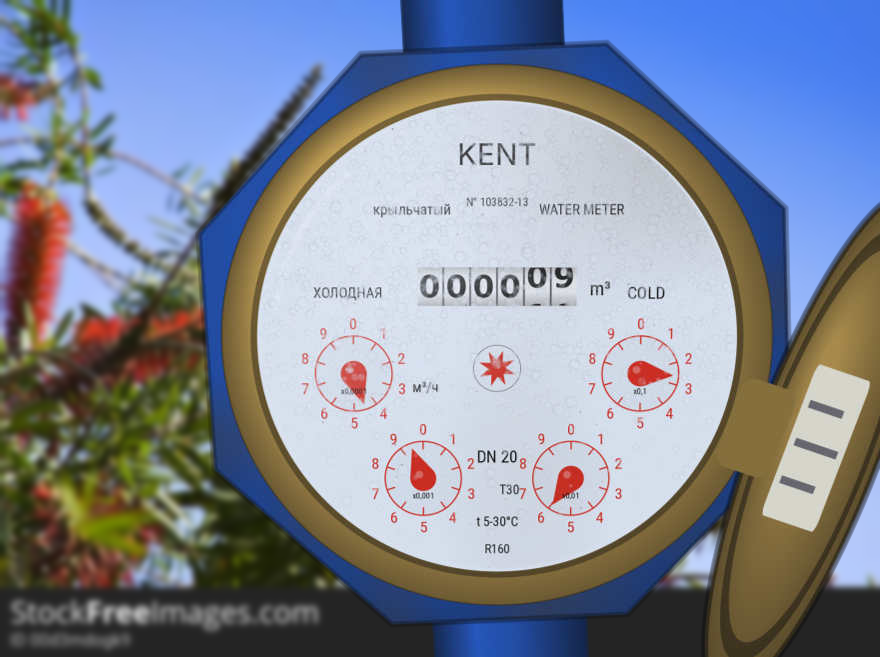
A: 9.2594 m³
